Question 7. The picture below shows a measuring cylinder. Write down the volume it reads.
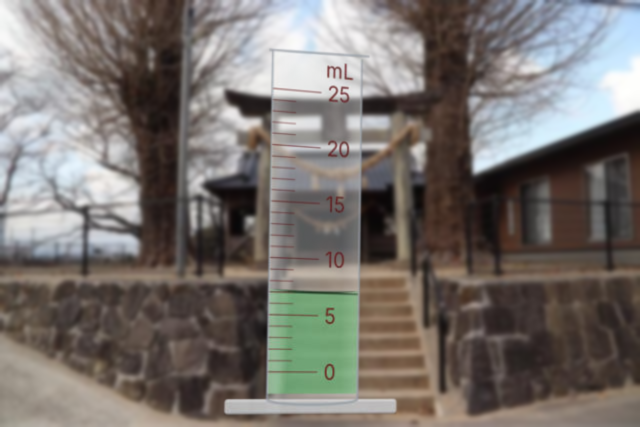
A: 7 mL
